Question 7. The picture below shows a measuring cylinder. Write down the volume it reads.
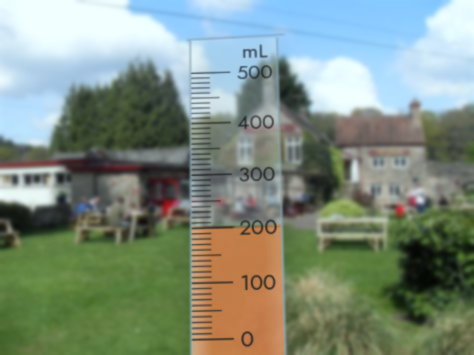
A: 200 mL
